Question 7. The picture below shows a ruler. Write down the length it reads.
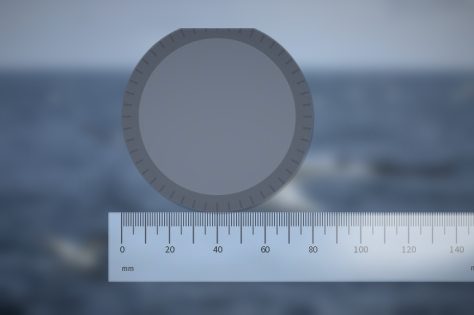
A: 80 mm
